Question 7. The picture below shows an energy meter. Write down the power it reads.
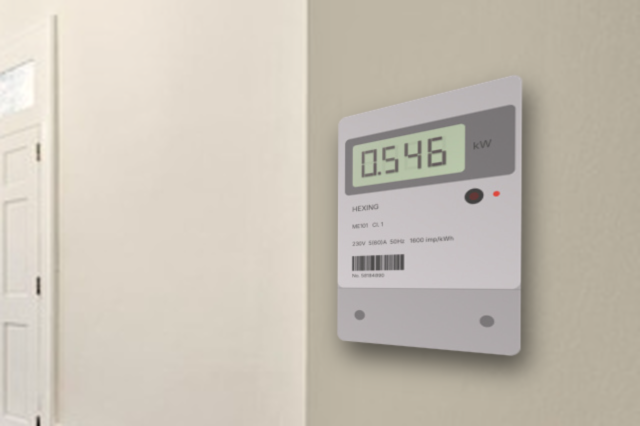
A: 0.546 kW
